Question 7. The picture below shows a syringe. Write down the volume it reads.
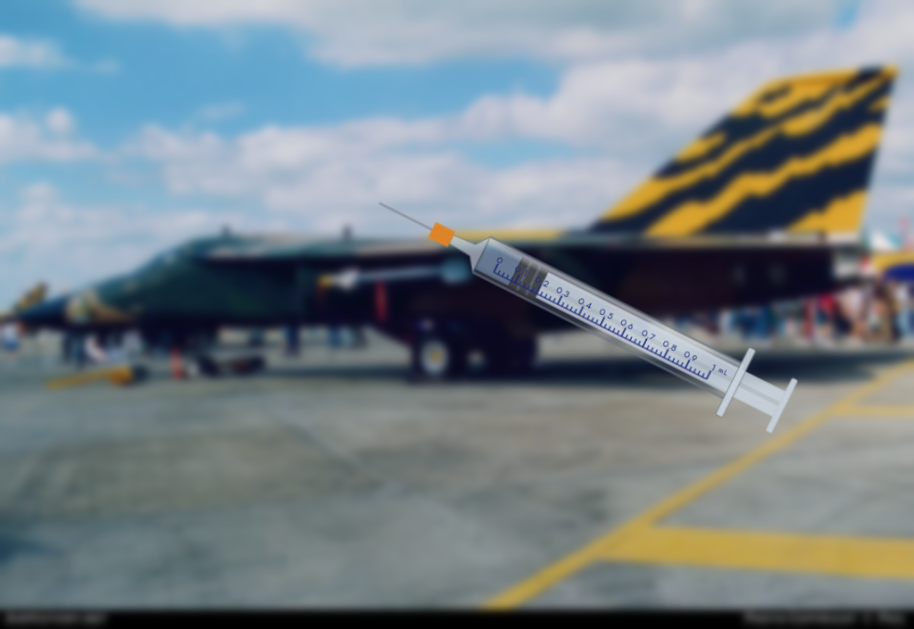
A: 0.08 mL
